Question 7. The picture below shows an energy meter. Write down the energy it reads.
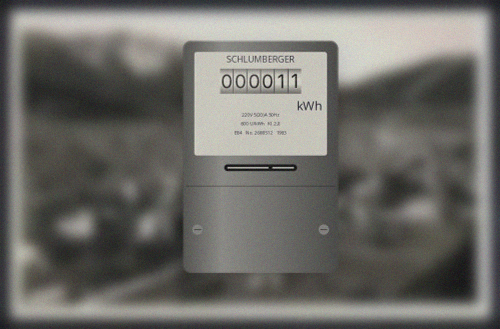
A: 11 kWh
